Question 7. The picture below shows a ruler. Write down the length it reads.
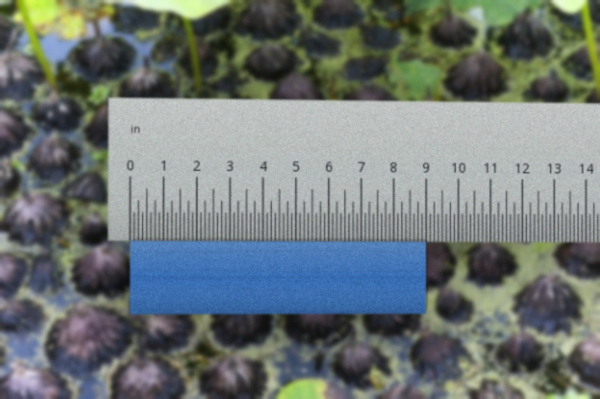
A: 9 in
